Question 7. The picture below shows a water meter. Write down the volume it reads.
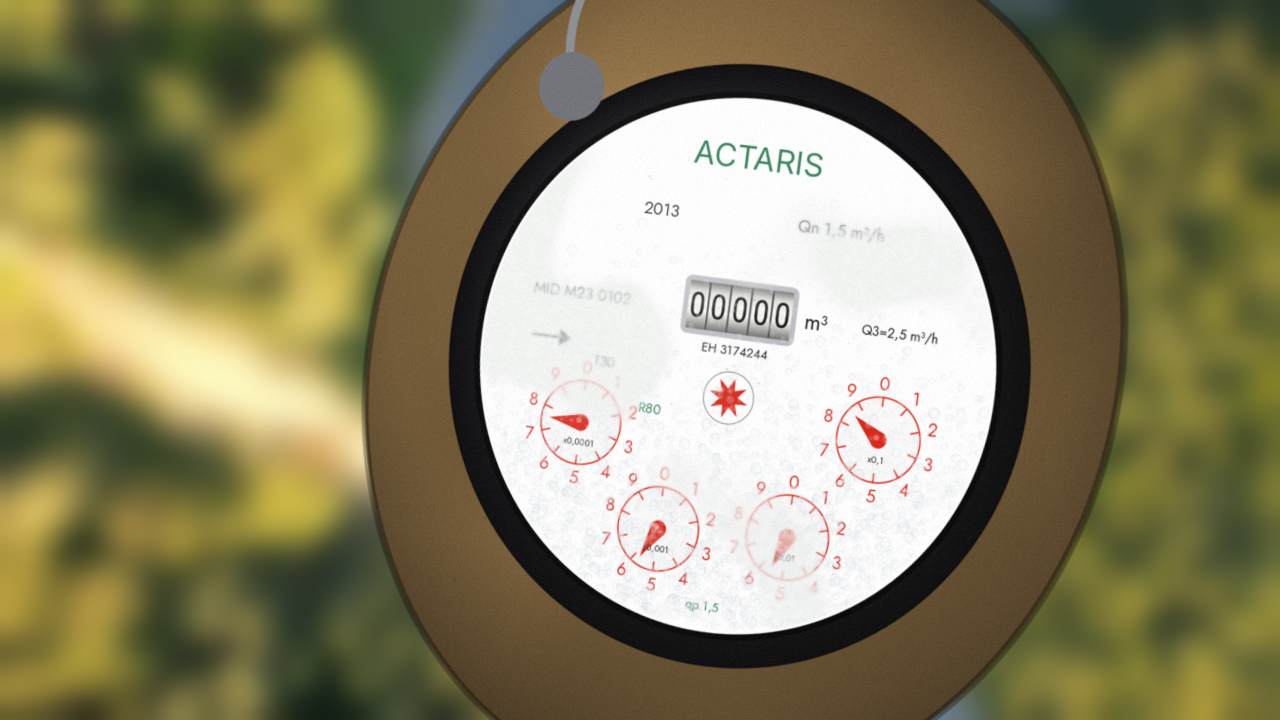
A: 0.8557 m³
